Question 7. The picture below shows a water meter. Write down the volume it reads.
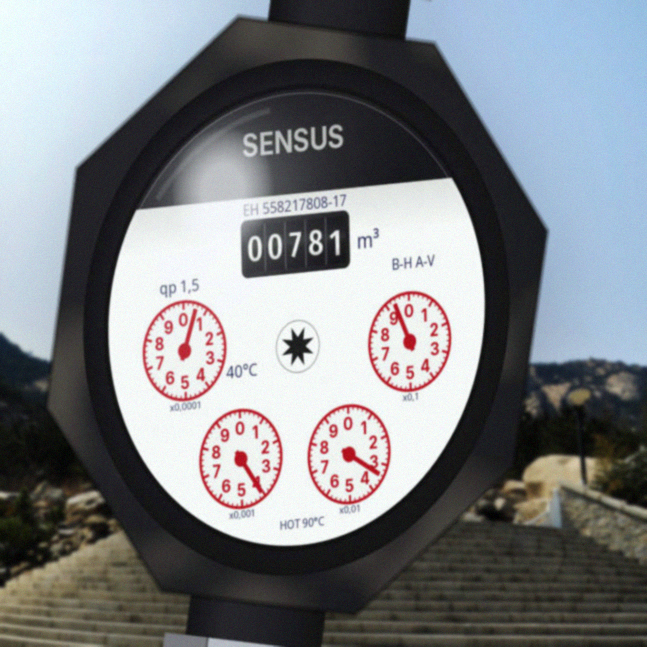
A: 780.9340 m³
